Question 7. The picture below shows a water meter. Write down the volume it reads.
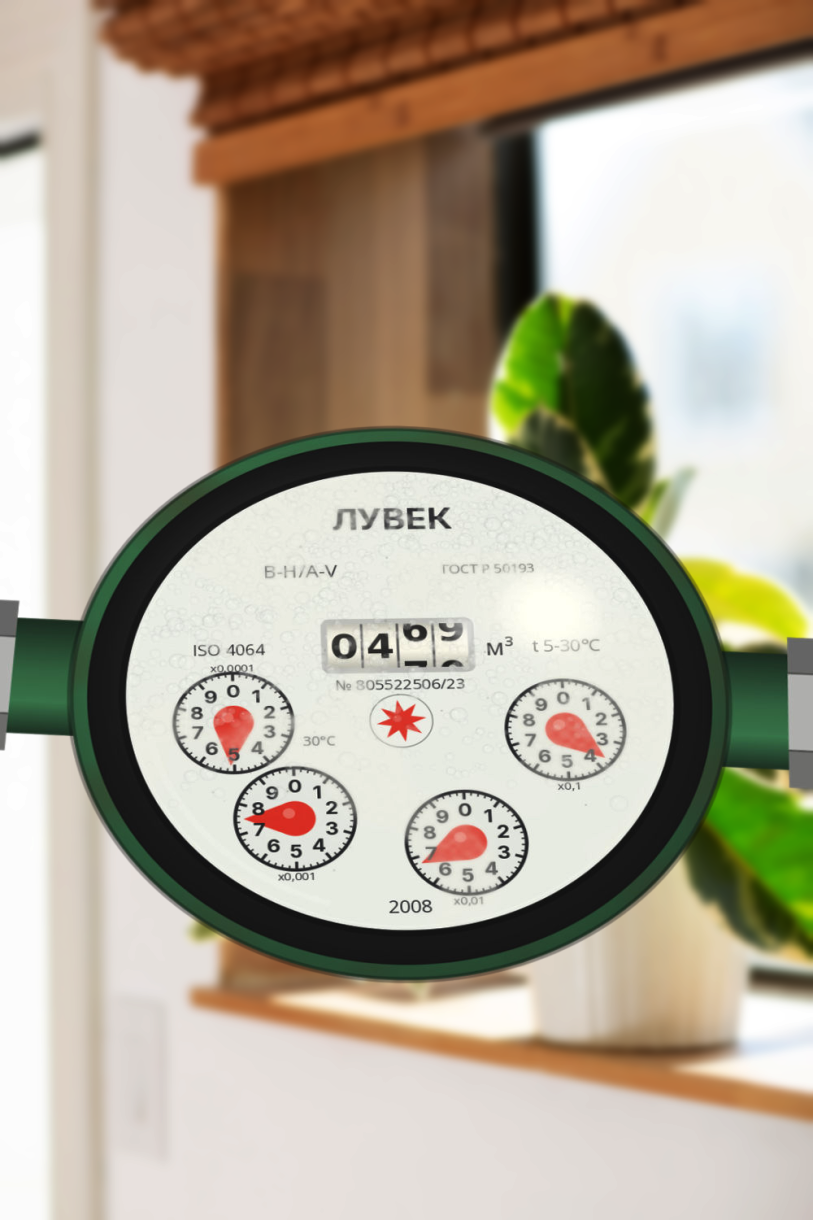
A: 469.3675 m³
